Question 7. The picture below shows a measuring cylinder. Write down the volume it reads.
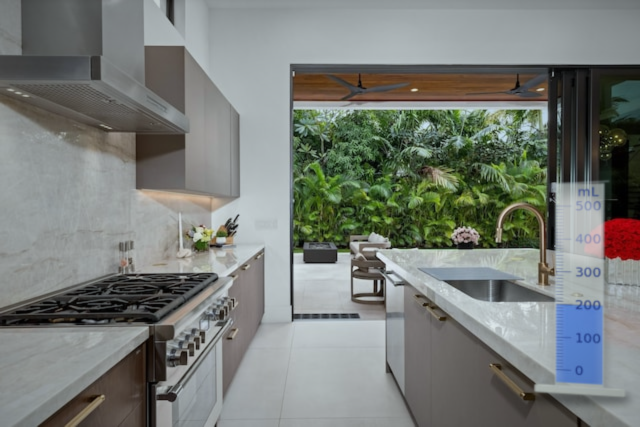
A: 200 mL
